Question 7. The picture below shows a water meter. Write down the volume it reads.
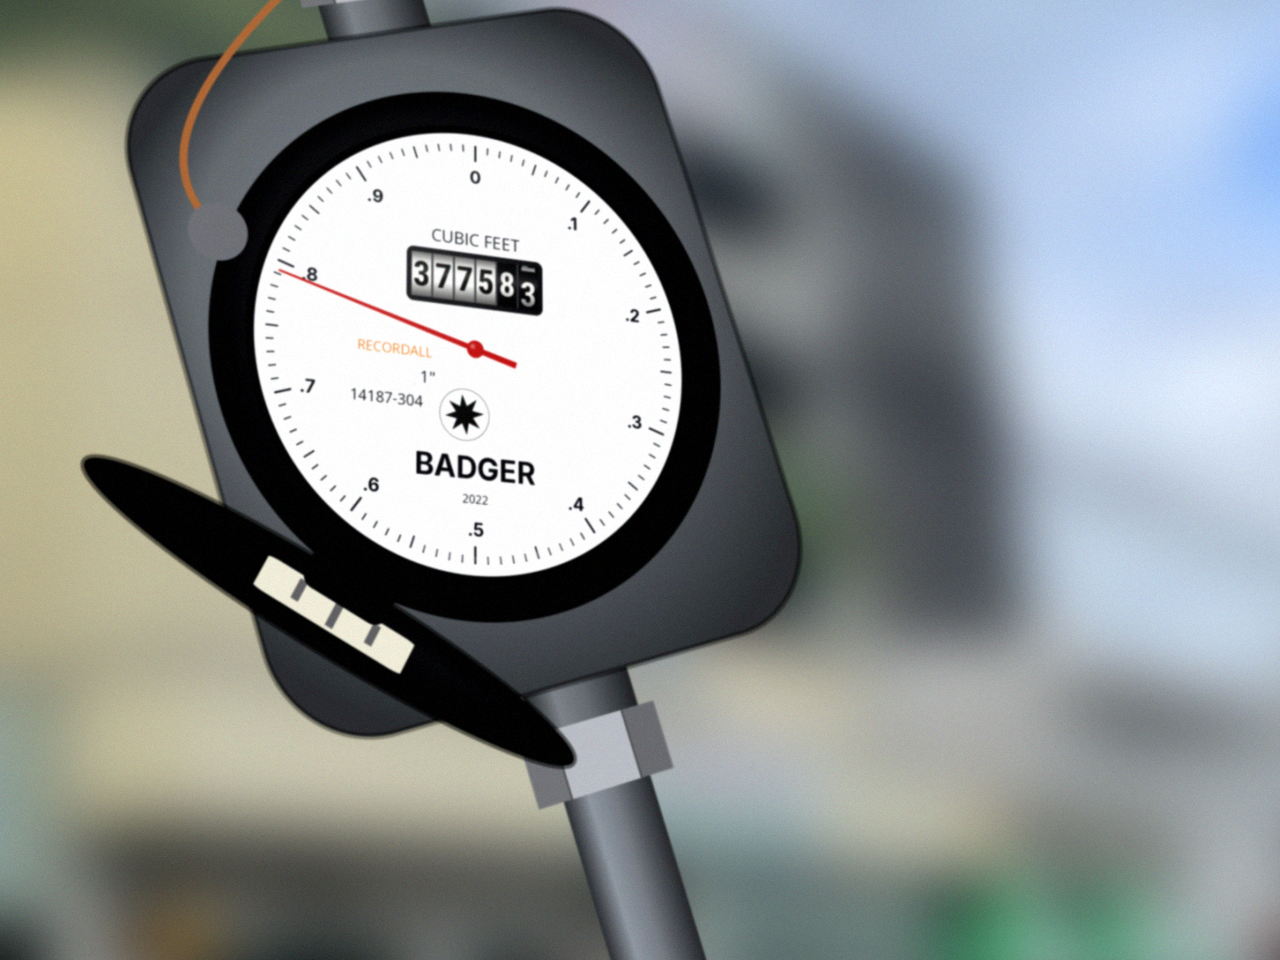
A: 377582.79 ft³
